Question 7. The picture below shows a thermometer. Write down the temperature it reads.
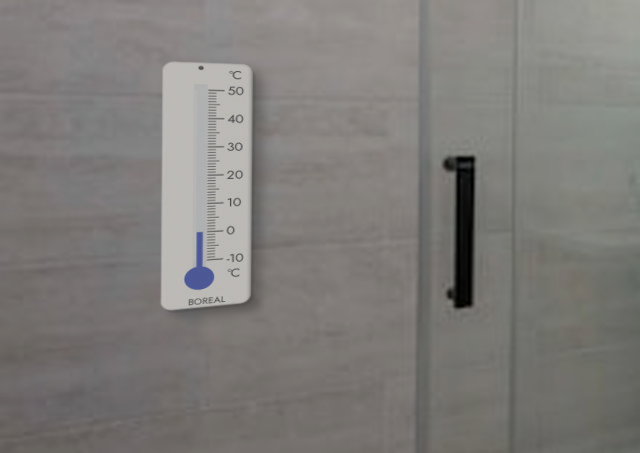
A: 0 °C
